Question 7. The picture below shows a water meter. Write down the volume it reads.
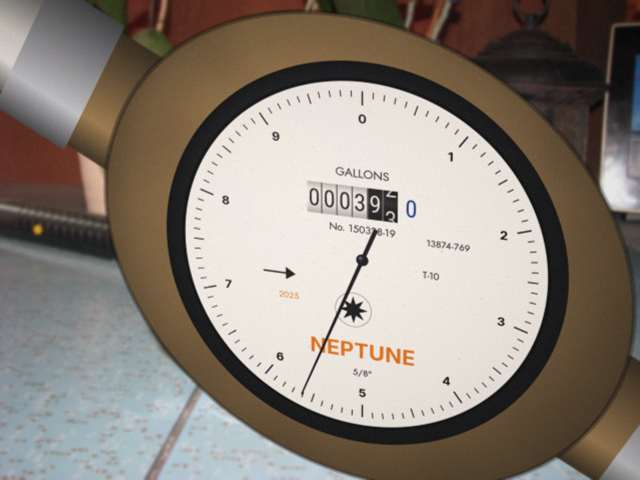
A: 3925.6 gal
